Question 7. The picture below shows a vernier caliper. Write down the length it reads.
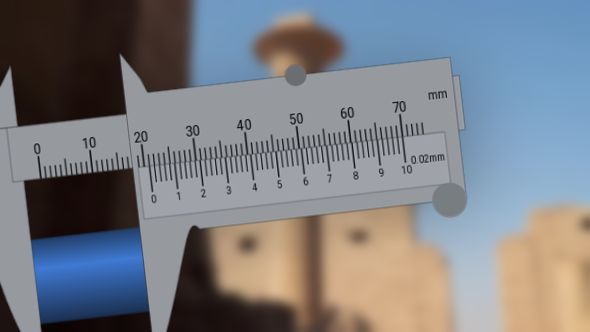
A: 21.0 mm
